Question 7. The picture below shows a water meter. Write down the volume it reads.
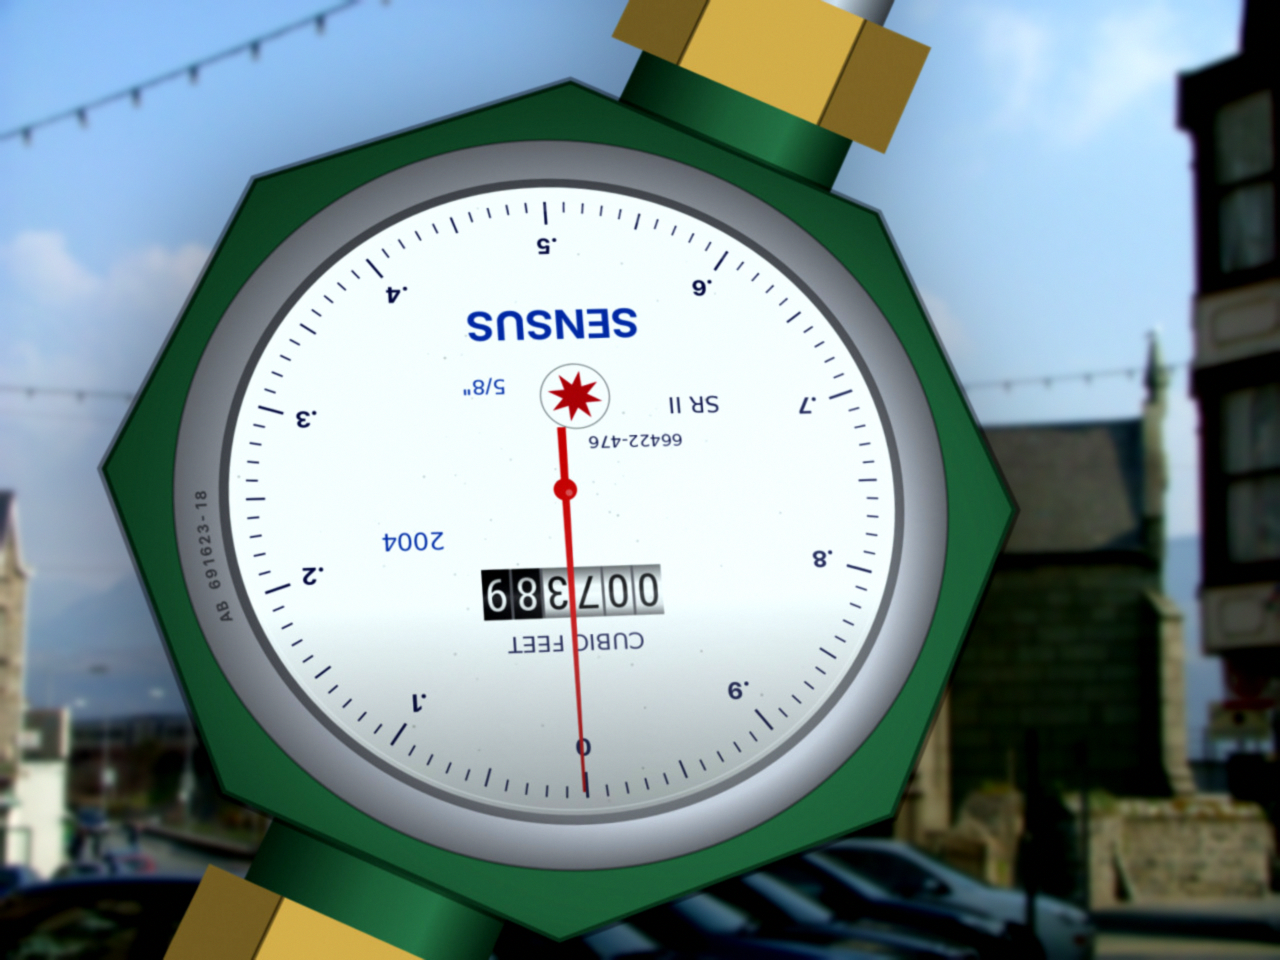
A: 7389.00 ft³
